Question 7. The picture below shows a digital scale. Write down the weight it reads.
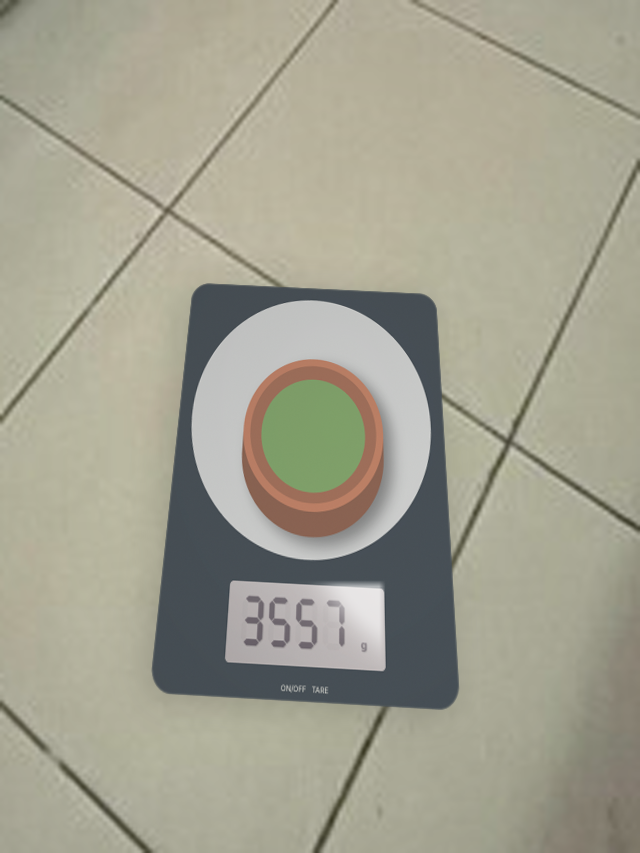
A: 3557 g
